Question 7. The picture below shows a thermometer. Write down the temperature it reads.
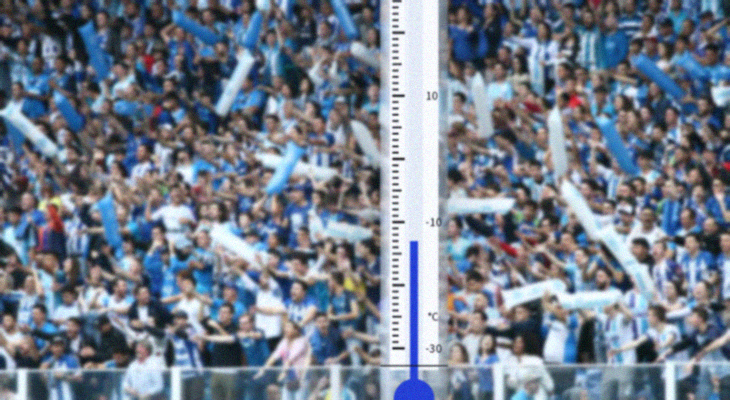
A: -13 °C
